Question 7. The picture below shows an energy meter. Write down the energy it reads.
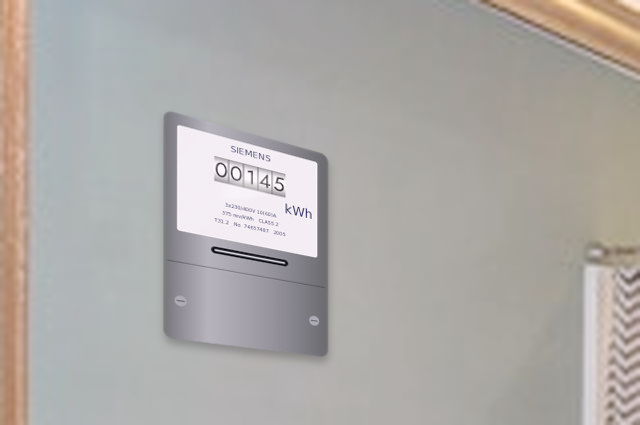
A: 145 kWh
